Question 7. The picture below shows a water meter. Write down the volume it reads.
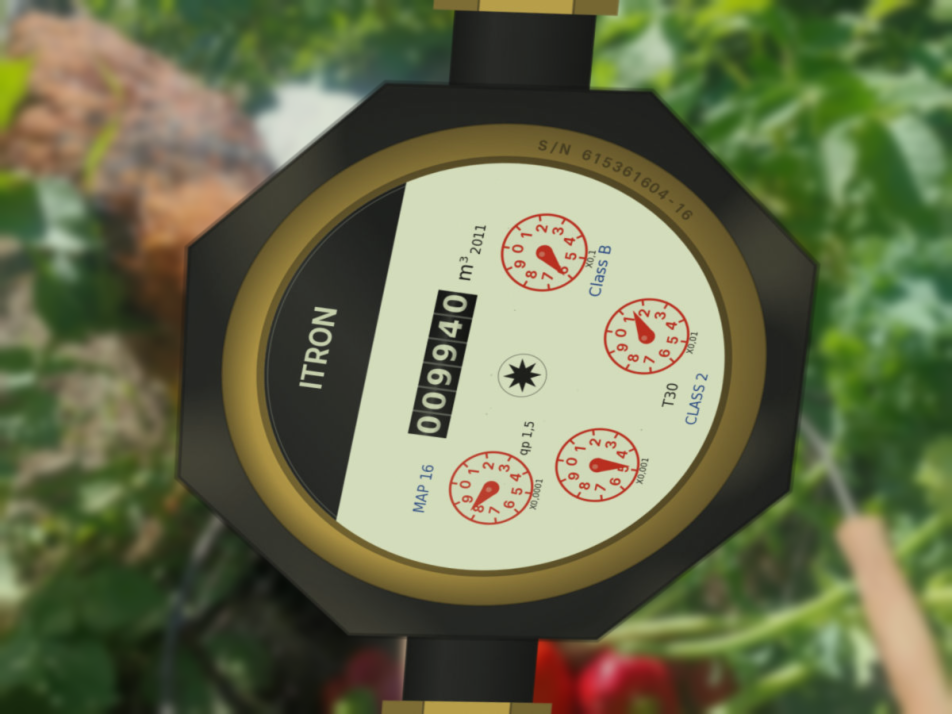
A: 9940.6148 m³
